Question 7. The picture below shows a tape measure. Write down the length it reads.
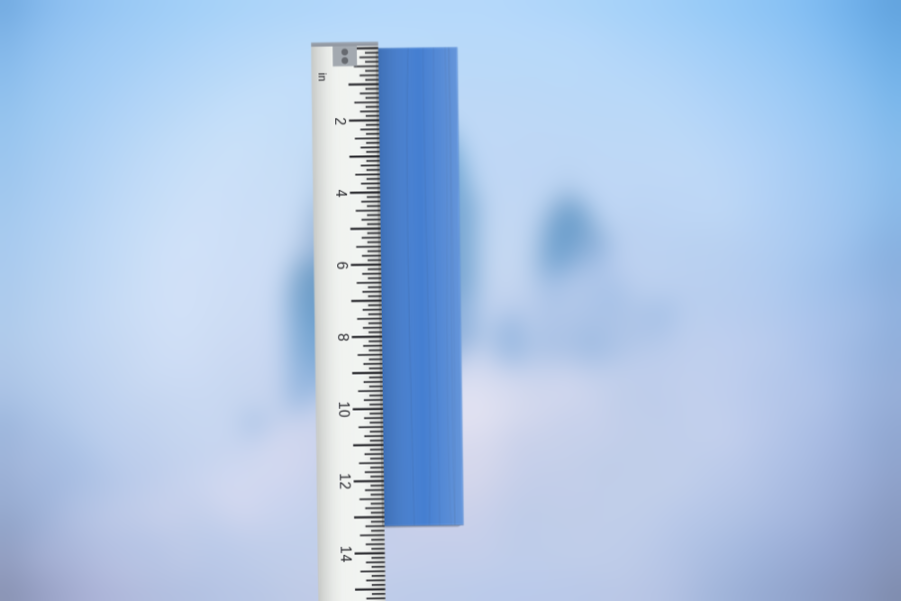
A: 13.25 in
